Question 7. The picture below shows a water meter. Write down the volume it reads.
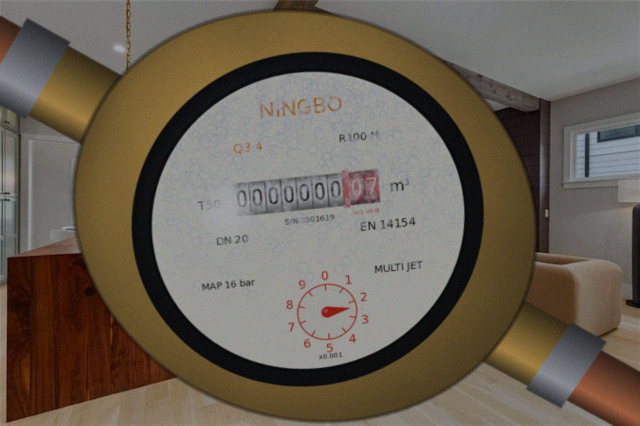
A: 0.072 m³
